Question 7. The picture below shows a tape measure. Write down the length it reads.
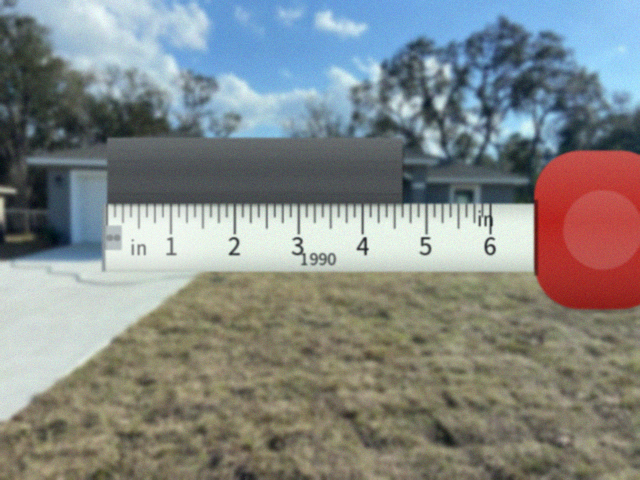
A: 4.625 in
